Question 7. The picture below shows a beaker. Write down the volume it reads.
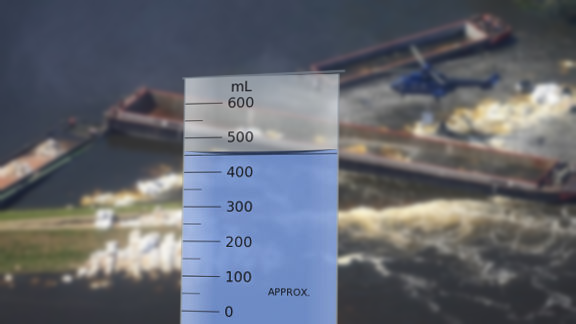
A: 450 mL
